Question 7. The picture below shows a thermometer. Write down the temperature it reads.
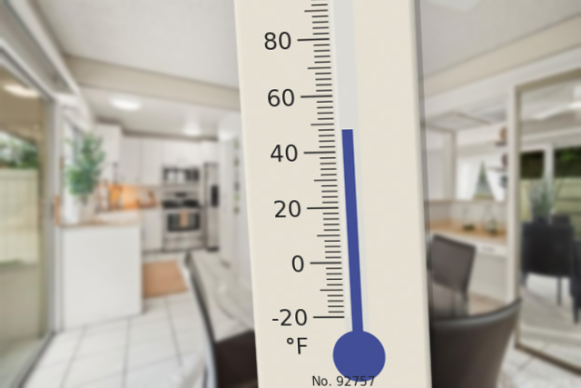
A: 48 °F
